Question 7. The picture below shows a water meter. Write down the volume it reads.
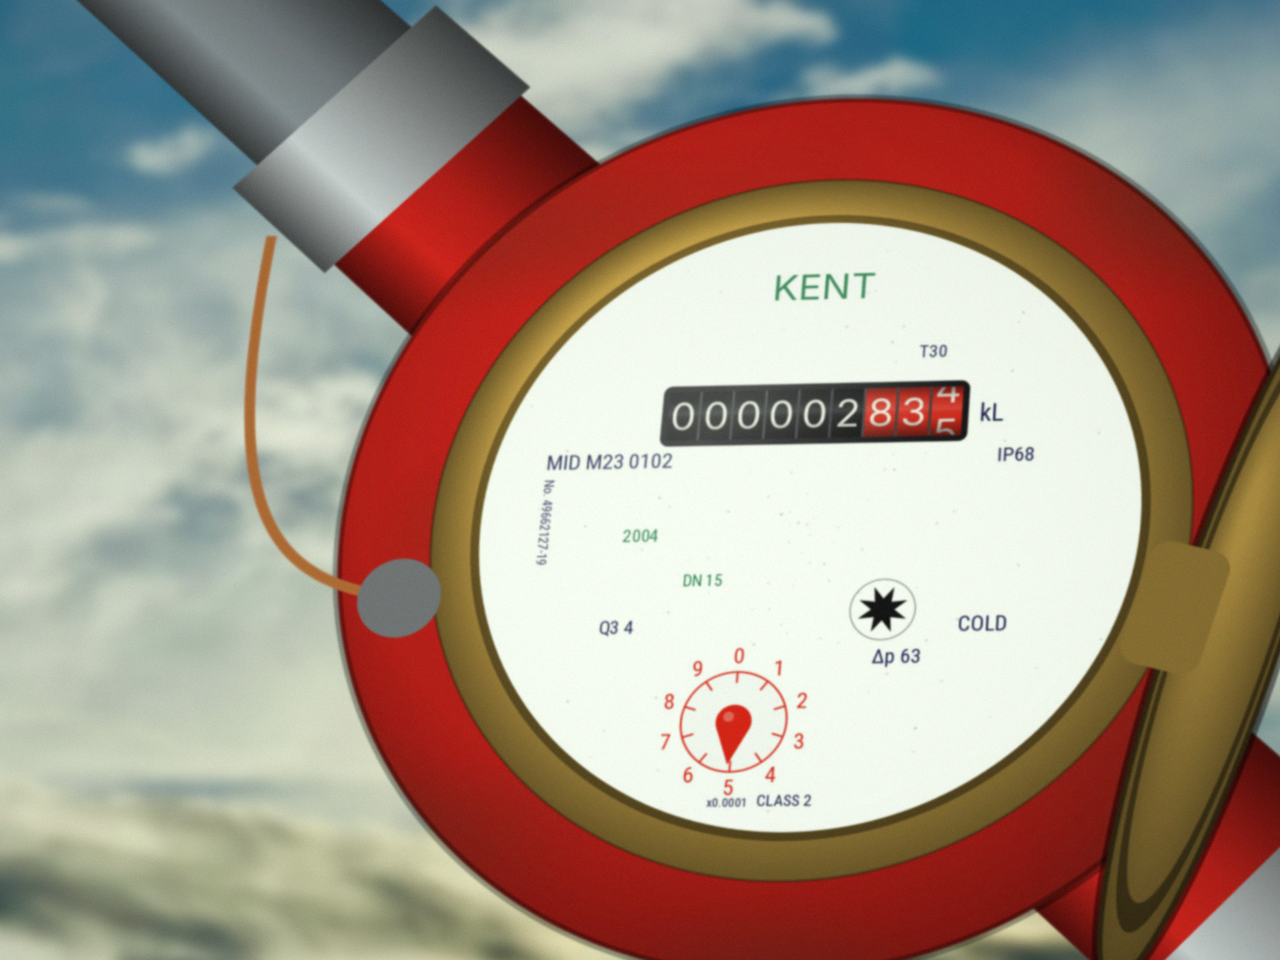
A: 2.8345 kL
